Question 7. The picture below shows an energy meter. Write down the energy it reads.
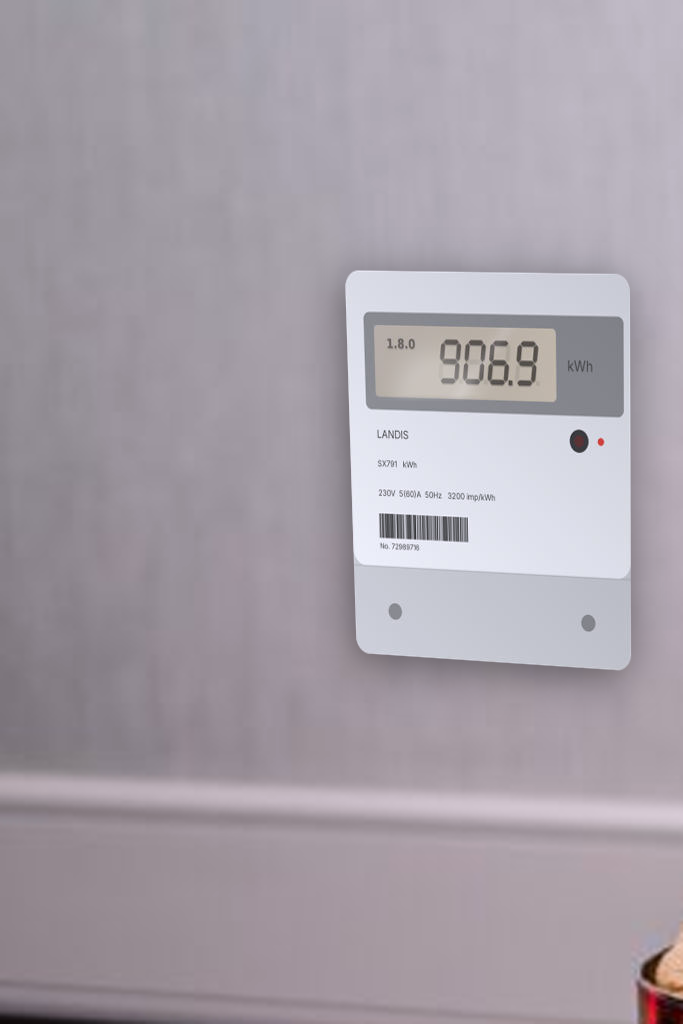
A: 906.9 kWh
